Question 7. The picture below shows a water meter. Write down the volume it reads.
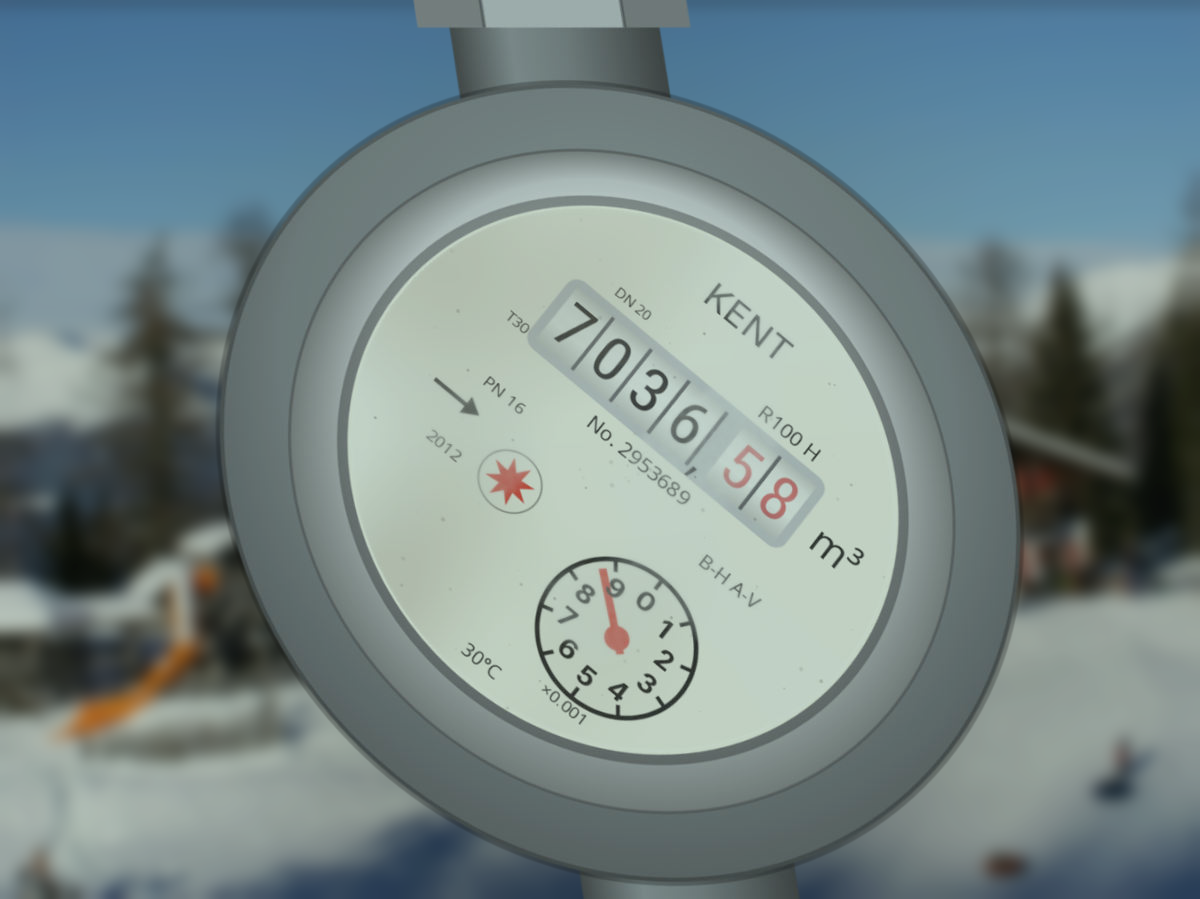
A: 7036.588 m³
